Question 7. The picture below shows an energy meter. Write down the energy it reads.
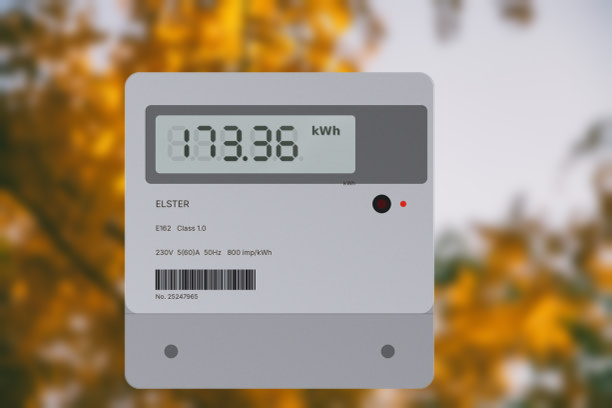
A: 173.36 kWh
